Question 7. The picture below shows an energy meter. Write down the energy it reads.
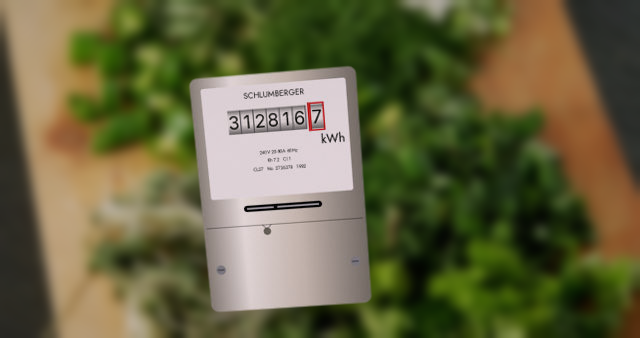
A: 312816.7 kWh
